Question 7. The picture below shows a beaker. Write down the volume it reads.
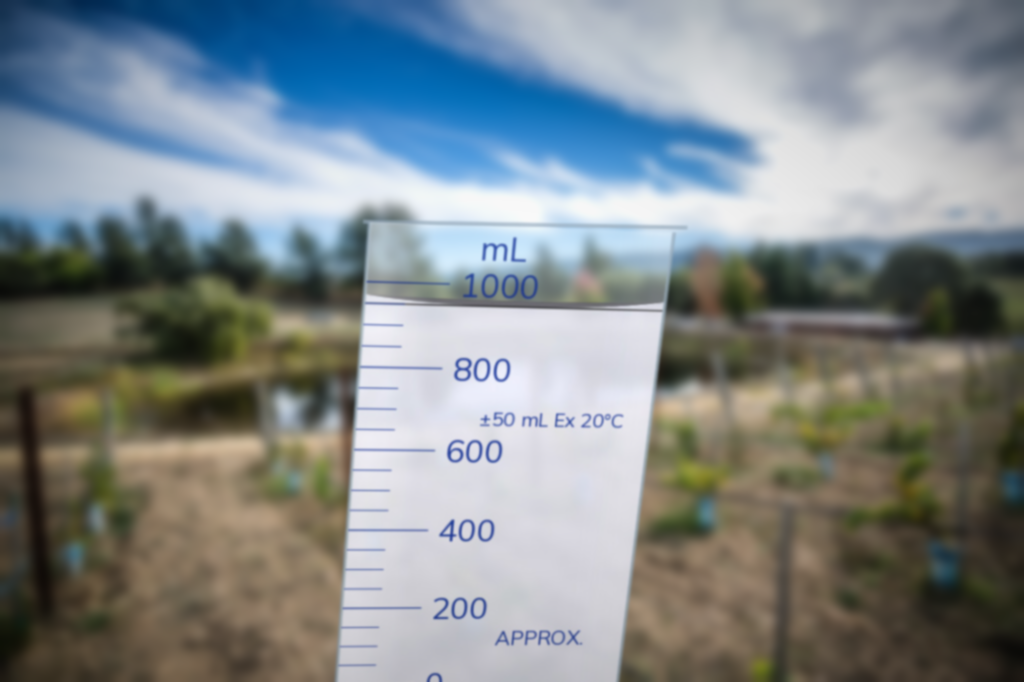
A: 950 mL
